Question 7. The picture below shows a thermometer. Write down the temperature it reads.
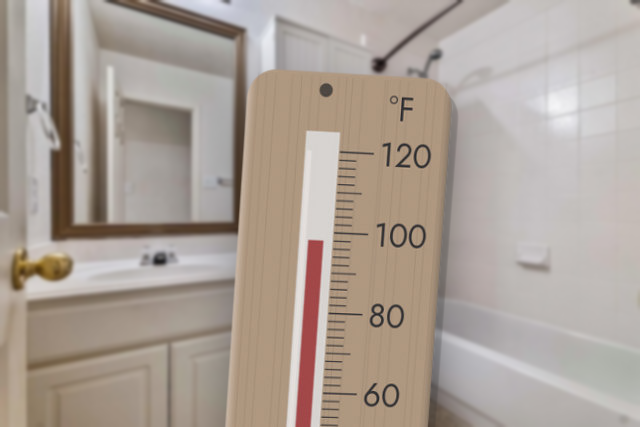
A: 98 °F
